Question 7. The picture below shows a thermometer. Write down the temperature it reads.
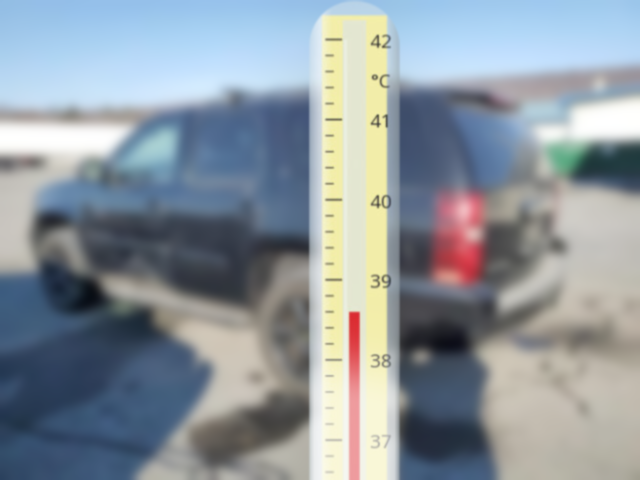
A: 38.6 °C
